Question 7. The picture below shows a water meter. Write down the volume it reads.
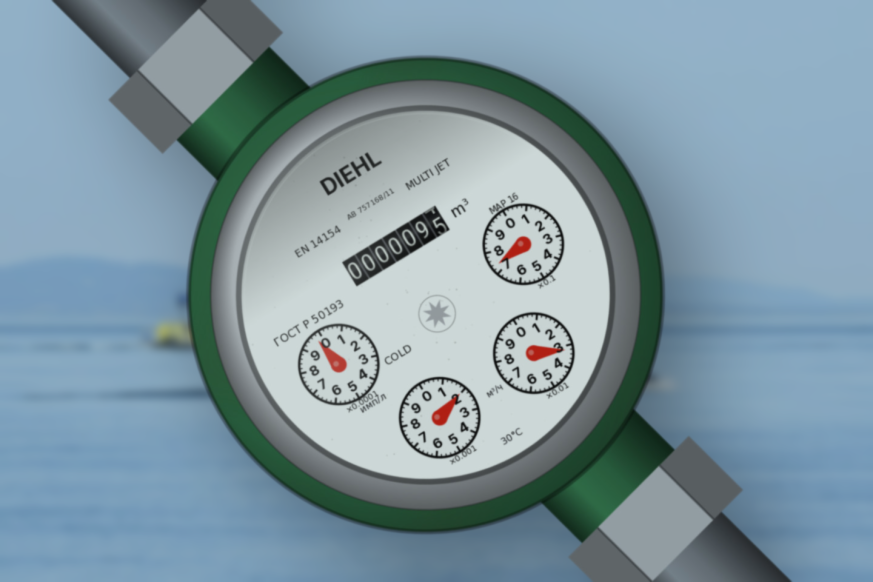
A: 94.7319 m³
